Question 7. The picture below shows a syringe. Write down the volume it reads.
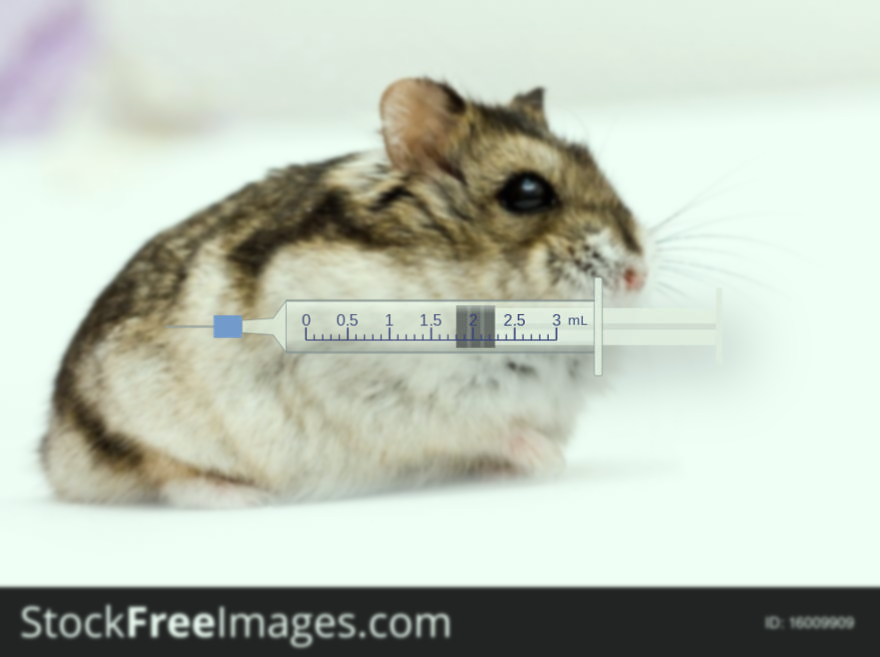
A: 1.8 mL
